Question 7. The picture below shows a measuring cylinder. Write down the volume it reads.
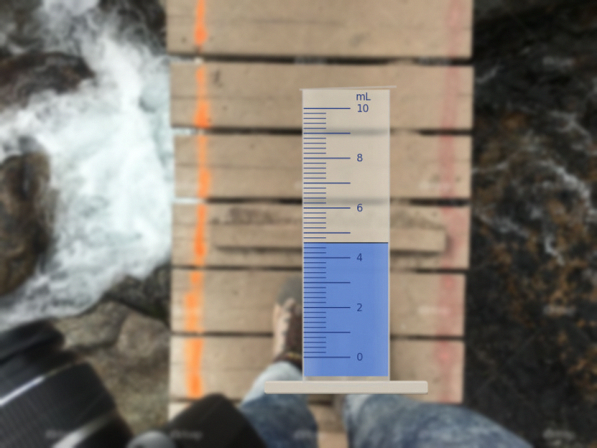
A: 4.6 mL
